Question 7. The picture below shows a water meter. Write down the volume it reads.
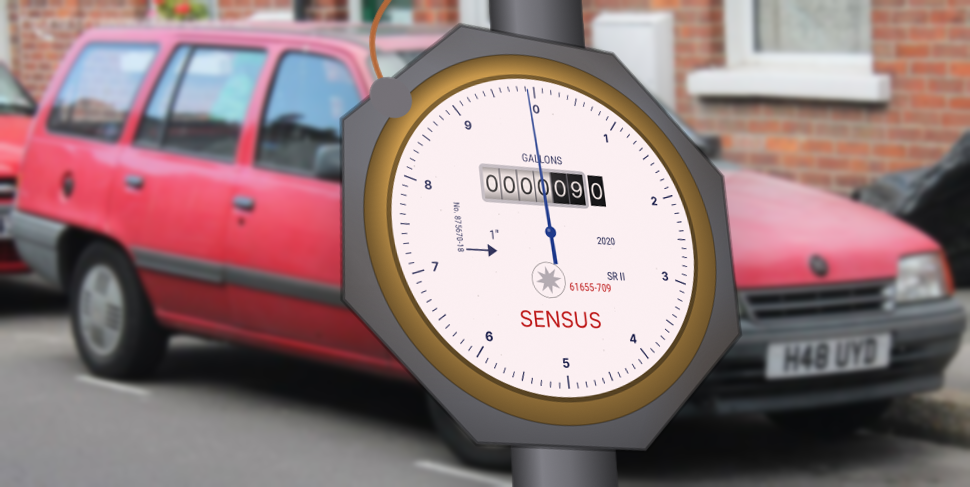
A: 89.9 gal
